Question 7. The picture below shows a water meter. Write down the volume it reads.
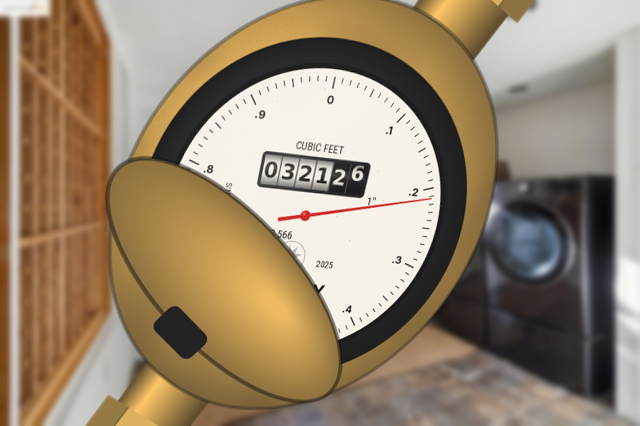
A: 32126.21 ft³
